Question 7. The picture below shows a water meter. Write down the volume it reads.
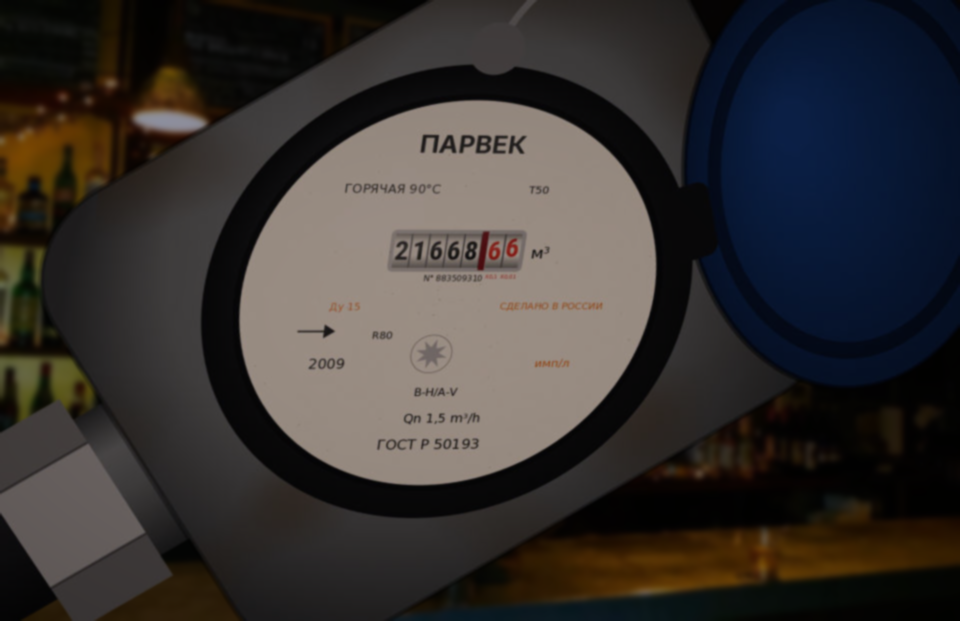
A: 21668.66 m³
